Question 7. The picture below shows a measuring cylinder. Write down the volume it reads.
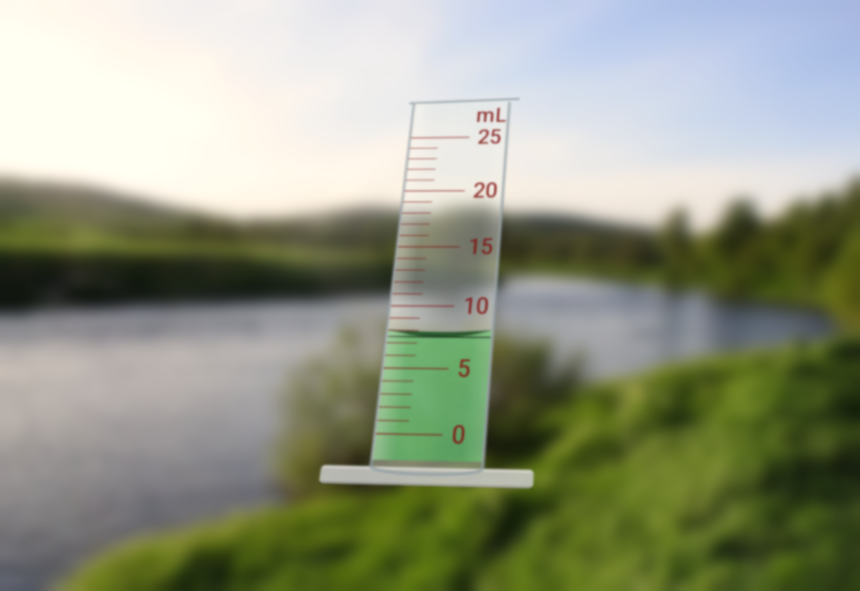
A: 7.5 mL
